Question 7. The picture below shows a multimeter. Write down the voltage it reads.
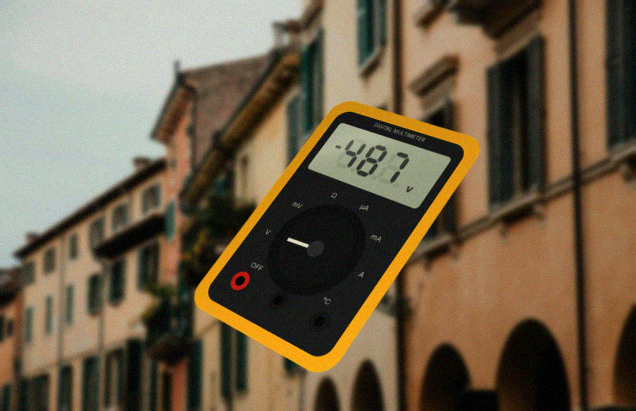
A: -487 V
